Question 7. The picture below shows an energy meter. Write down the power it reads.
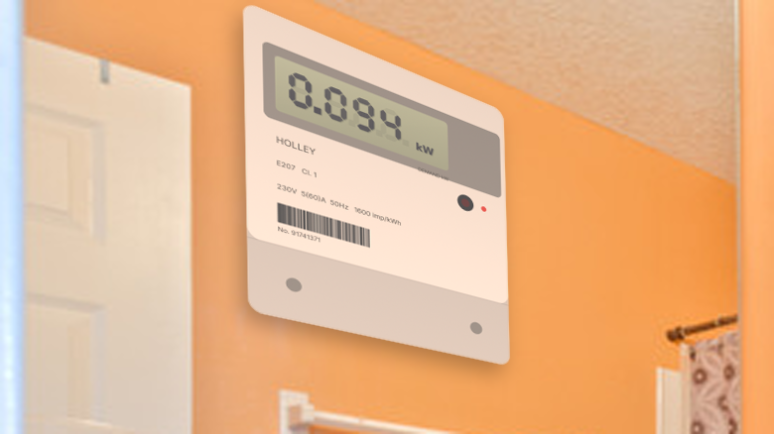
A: 0.094 kW
